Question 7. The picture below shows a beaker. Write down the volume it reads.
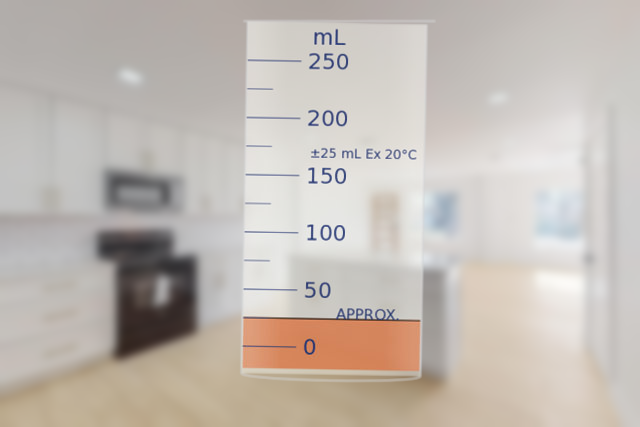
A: 25 mL
